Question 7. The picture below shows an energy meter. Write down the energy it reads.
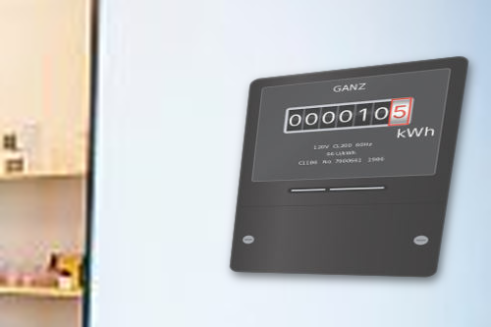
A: 10.5 kWh
